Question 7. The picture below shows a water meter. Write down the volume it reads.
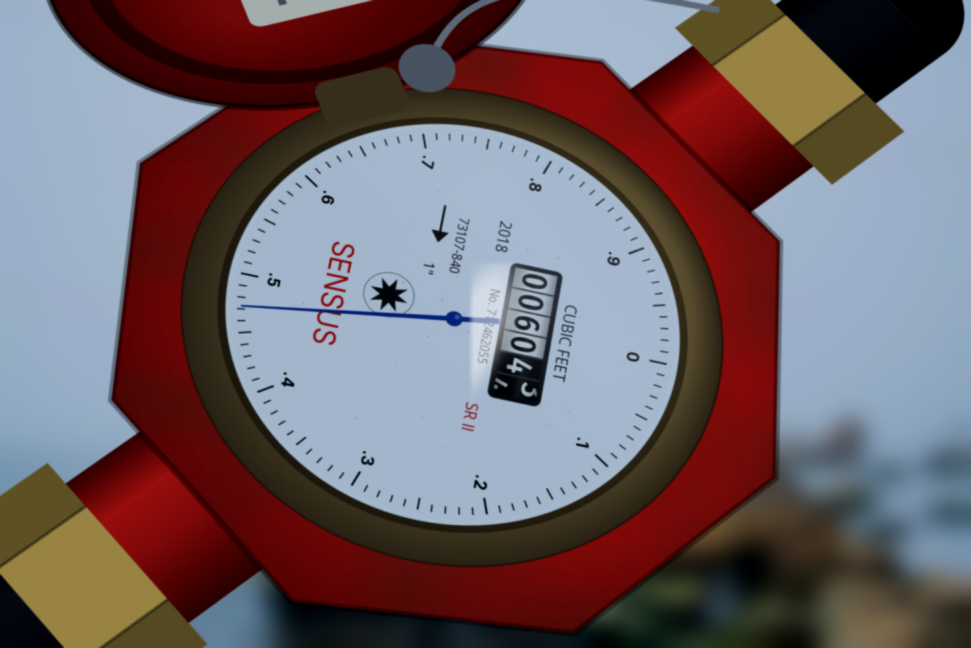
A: 6043.47 ft³
